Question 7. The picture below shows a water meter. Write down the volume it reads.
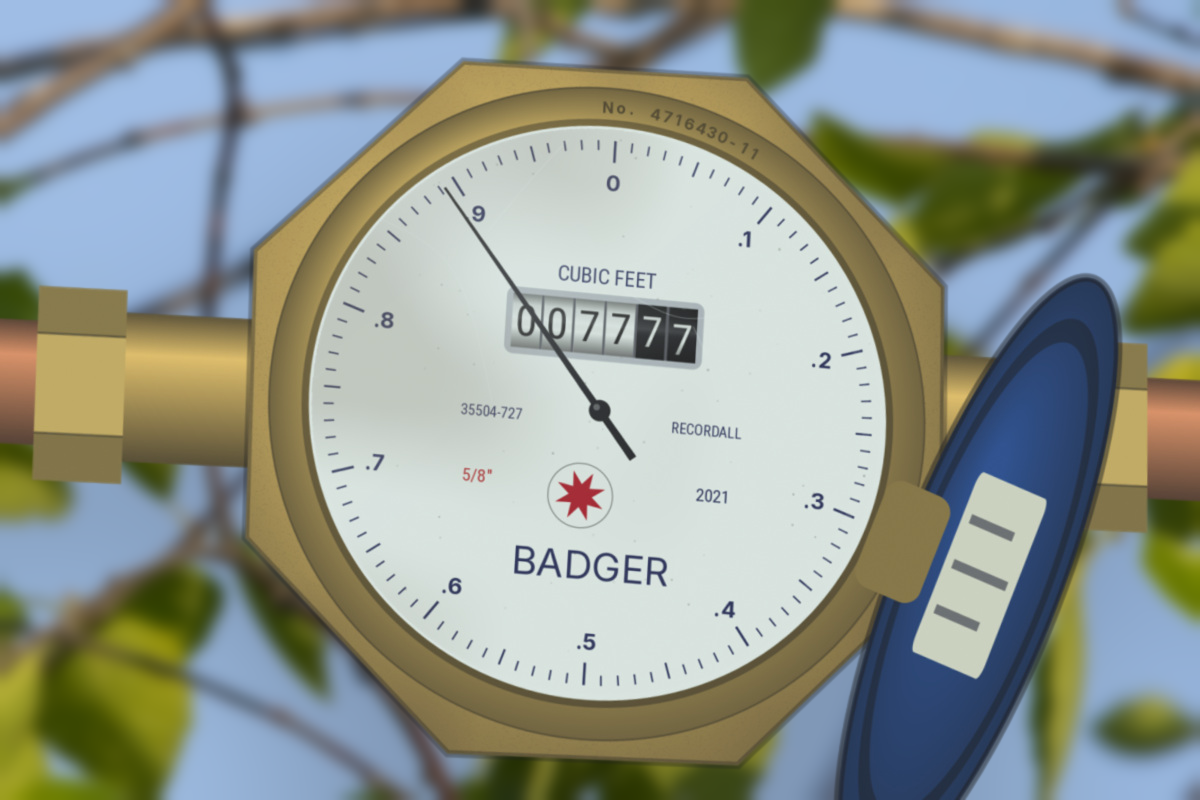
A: 7776.89 ft³
